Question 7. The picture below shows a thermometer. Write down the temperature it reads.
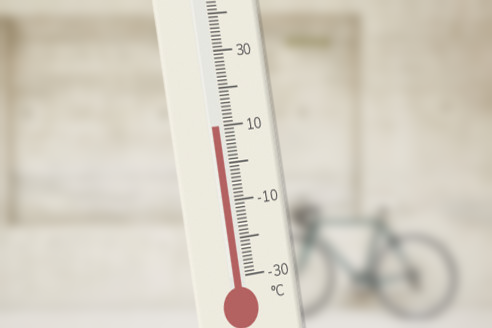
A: 10 °C
